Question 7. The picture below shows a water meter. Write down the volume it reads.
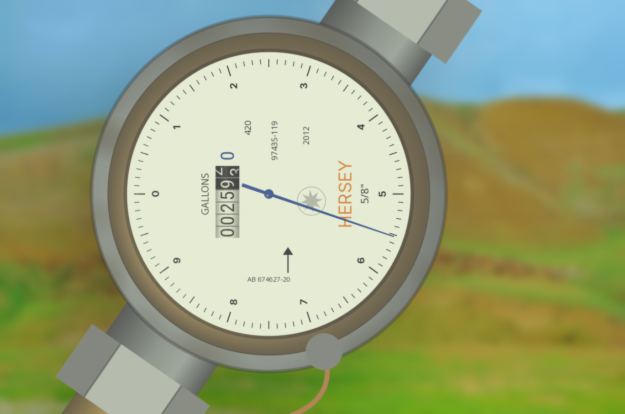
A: 25925.5 gal
